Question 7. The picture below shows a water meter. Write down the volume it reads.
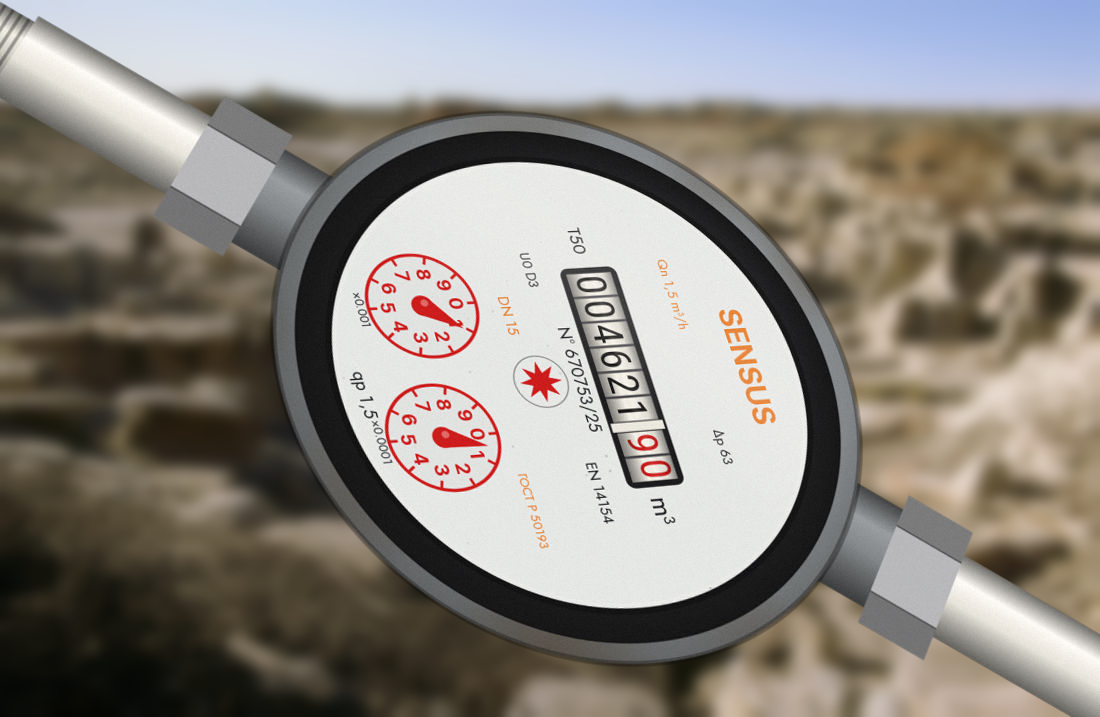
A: 4621.9010 m³
